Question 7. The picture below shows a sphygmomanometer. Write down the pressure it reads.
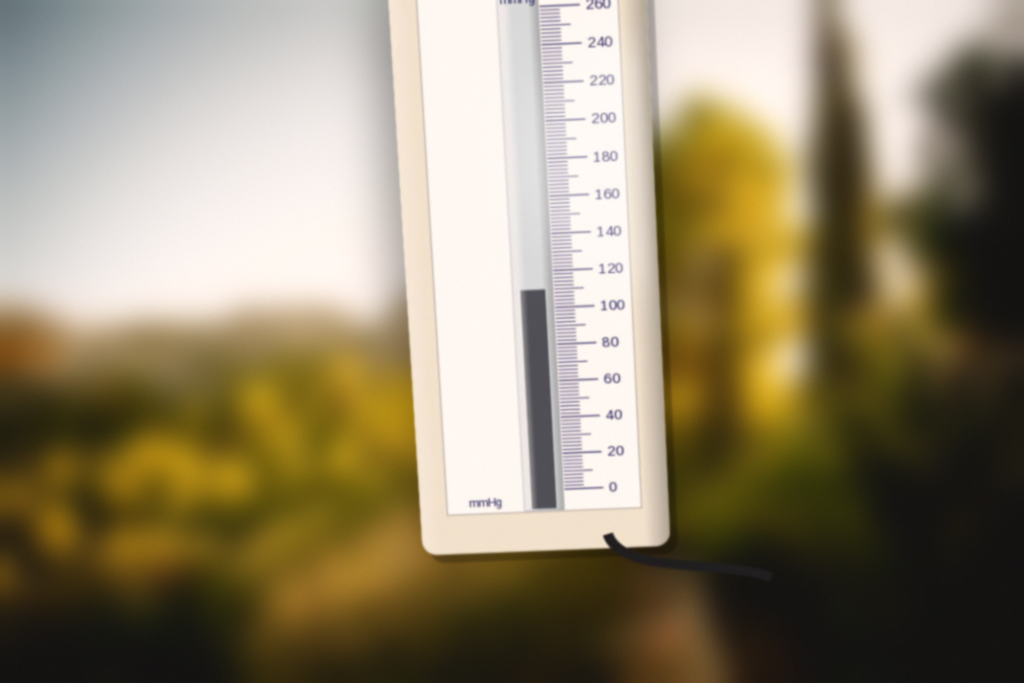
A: 110 mmHg
